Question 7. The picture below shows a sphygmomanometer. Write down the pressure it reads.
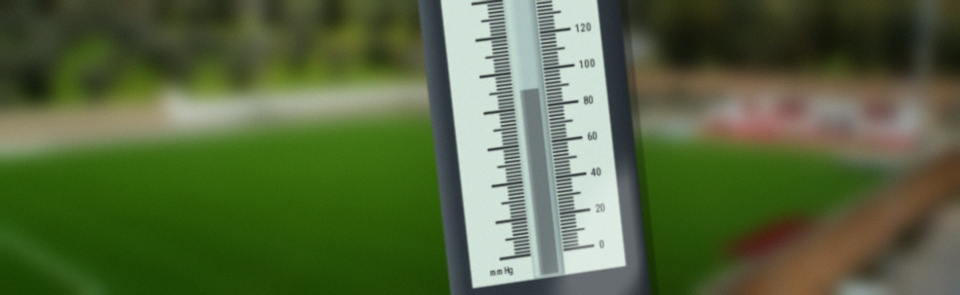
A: 90 mmHg
